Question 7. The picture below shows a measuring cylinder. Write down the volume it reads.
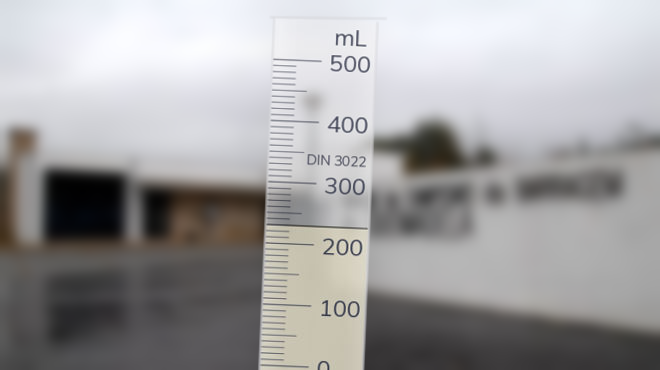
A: 230 mL
